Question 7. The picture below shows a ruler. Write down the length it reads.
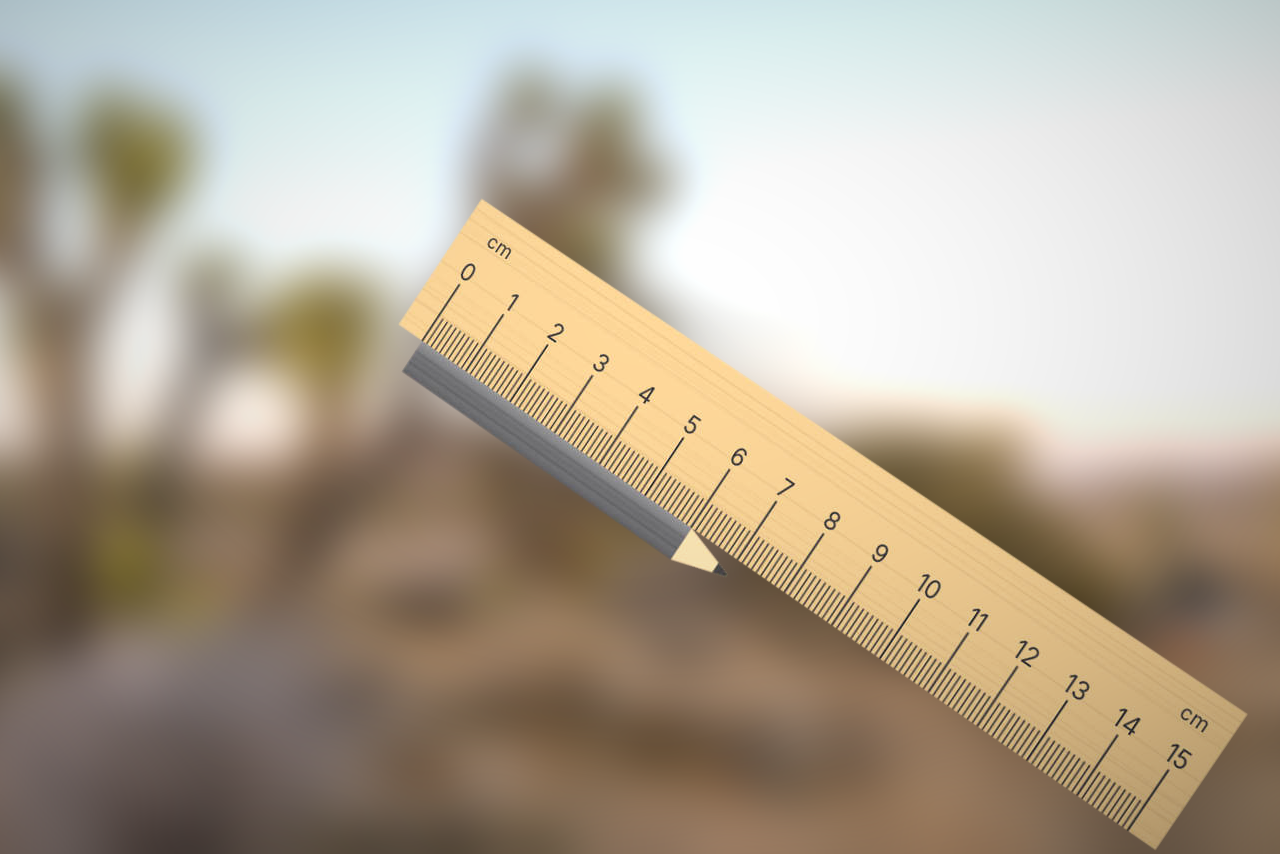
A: 7 cm
